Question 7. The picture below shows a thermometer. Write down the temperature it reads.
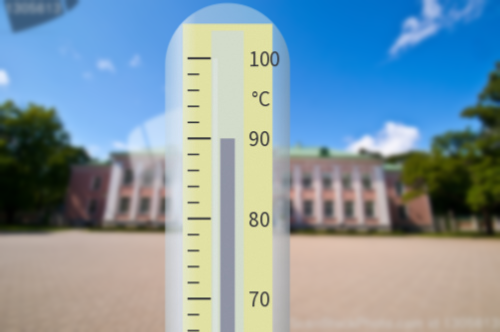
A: 90 °C
